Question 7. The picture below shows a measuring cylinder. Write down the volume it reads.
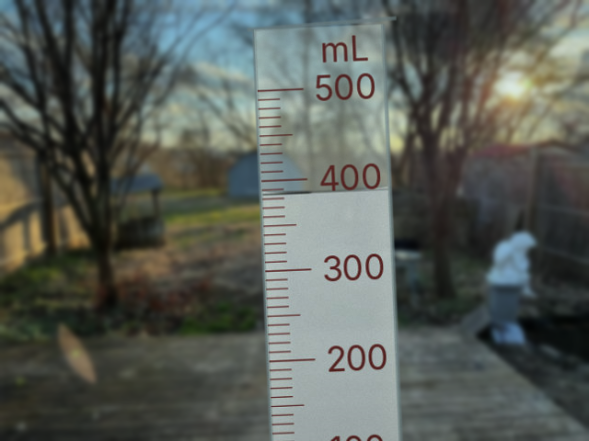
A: 385 mL
